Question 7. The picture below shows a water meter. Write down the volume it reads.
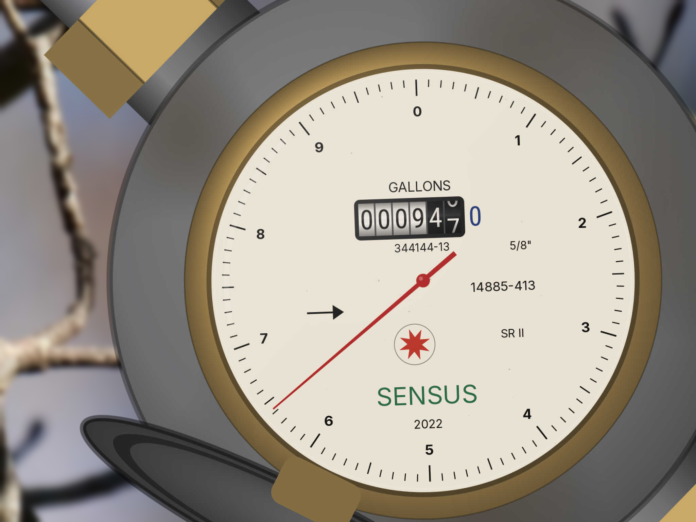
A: 9466.4 gal
